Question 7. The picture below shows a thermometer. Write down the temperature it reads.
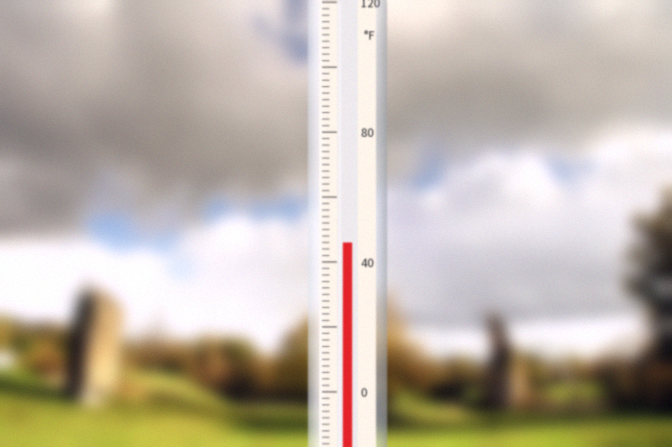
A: 46 °F
